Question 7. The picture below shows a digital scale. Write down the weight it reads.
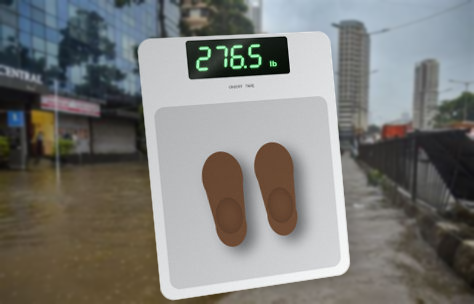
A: 276.5 lb
